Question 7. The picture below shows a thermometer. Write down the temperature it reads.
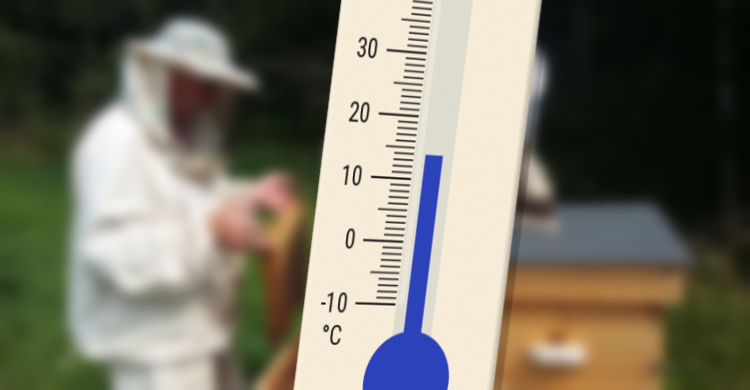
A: 14 °C
